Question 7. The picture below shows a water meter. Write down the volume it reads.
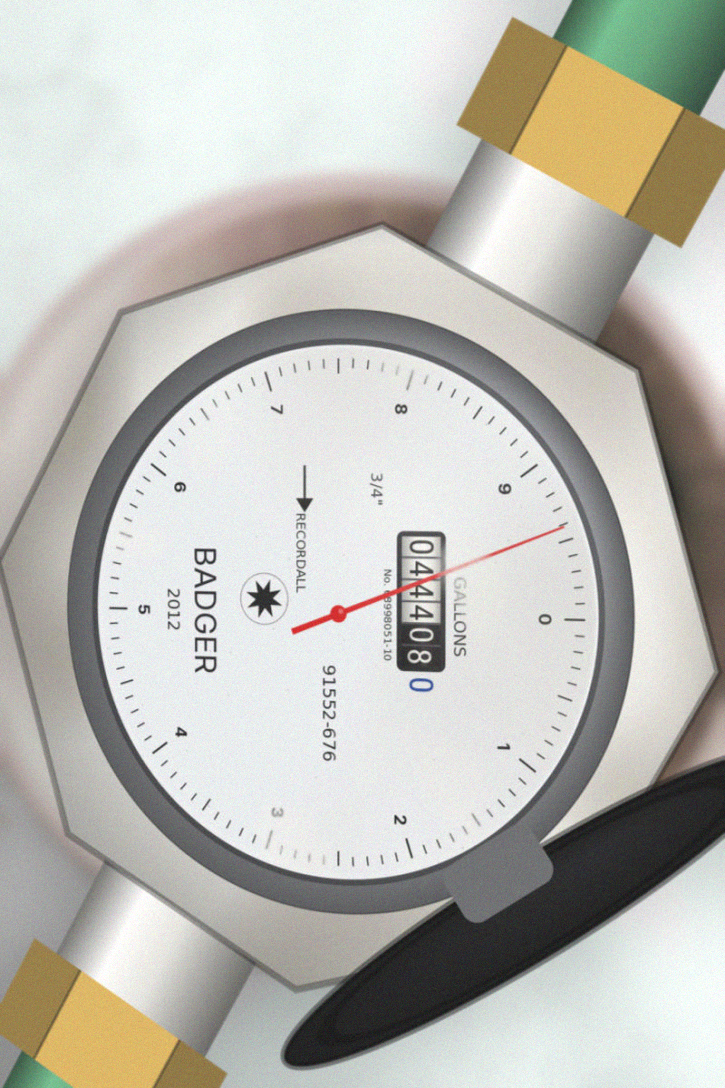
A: 444079.4 gal
